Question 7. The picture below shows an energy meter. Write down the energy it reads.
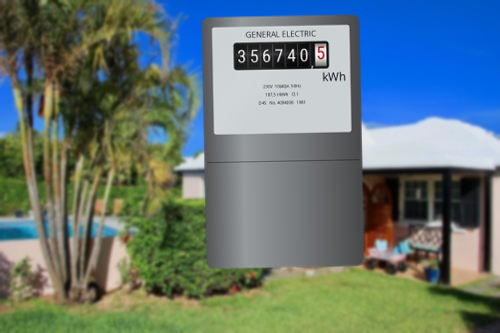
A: 356740.5 kWh
